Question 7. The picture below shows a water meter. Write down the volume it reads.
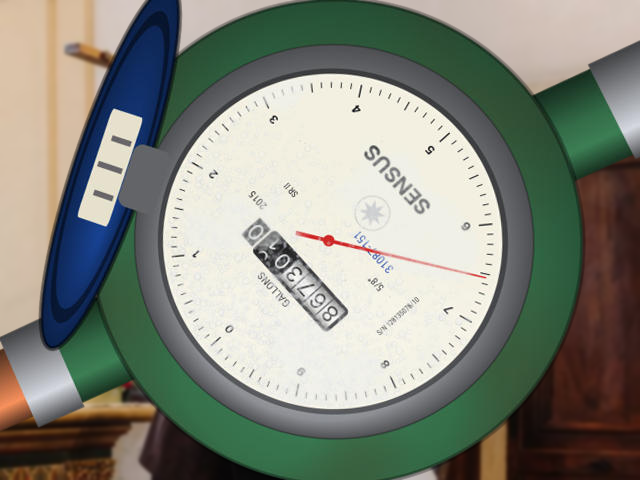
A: 8673006.5 gal
